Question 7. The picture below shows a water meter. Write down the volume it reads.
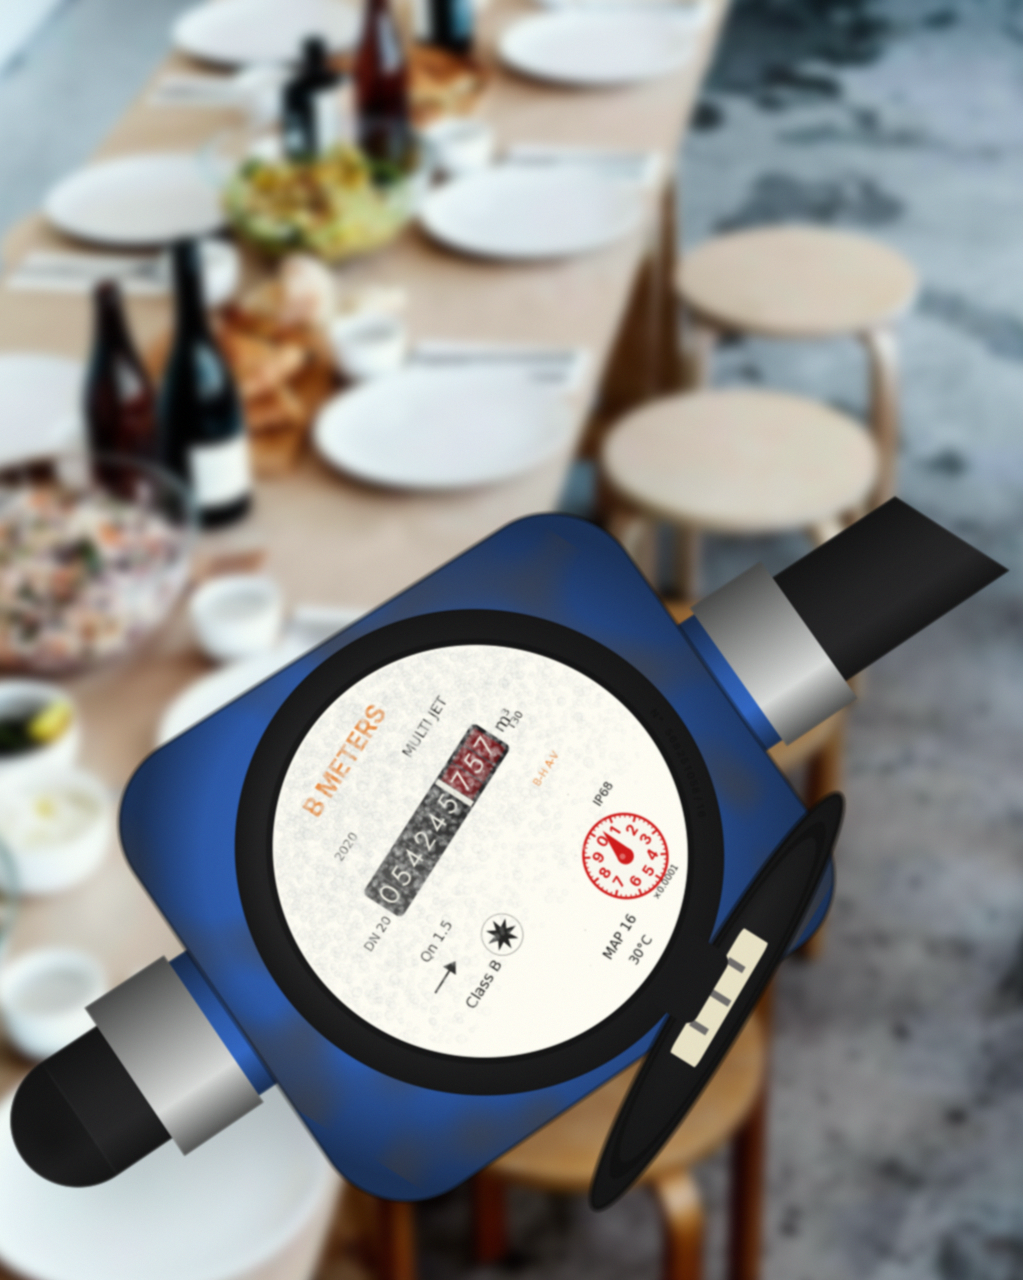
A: 54245.7570 m³
